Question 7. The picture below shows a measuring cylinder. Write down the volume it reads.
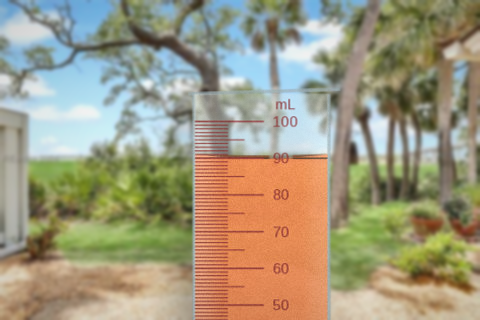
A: 90 mL
